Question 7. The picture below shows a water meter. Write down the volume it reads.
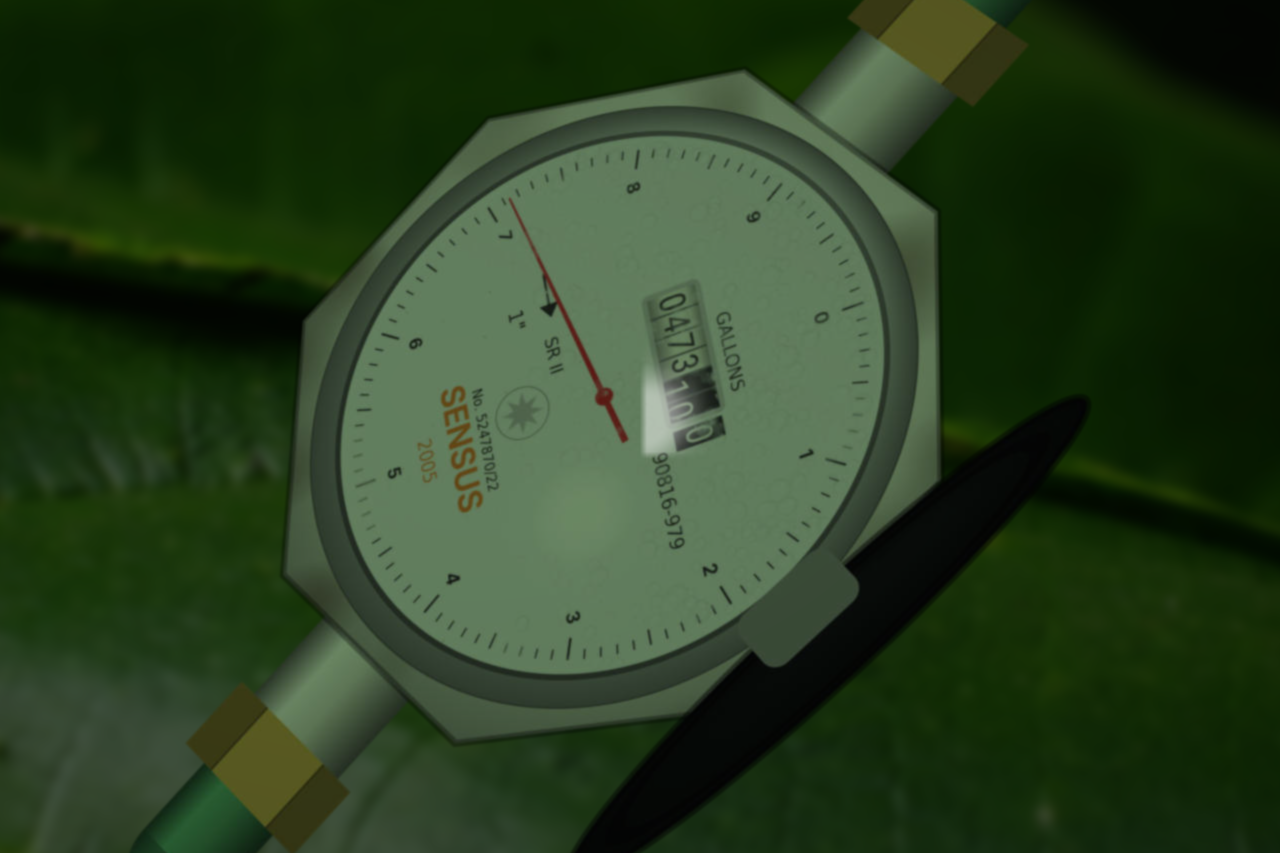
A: 473097.1 gal
